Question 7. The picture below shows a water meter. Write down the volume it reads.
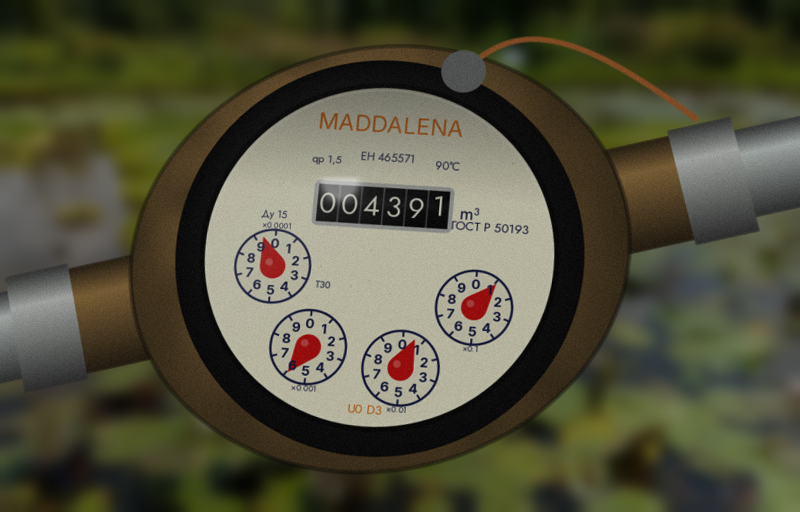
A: 4391.1059 m³
